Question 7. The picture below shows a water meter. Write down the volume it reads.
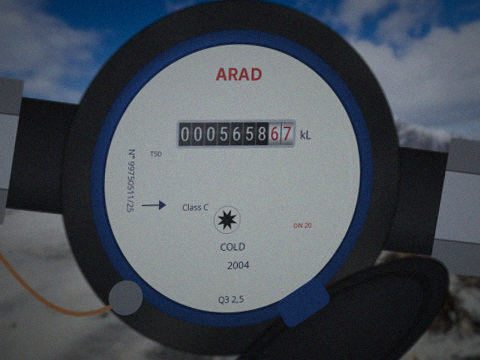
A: 5658.67 kL
